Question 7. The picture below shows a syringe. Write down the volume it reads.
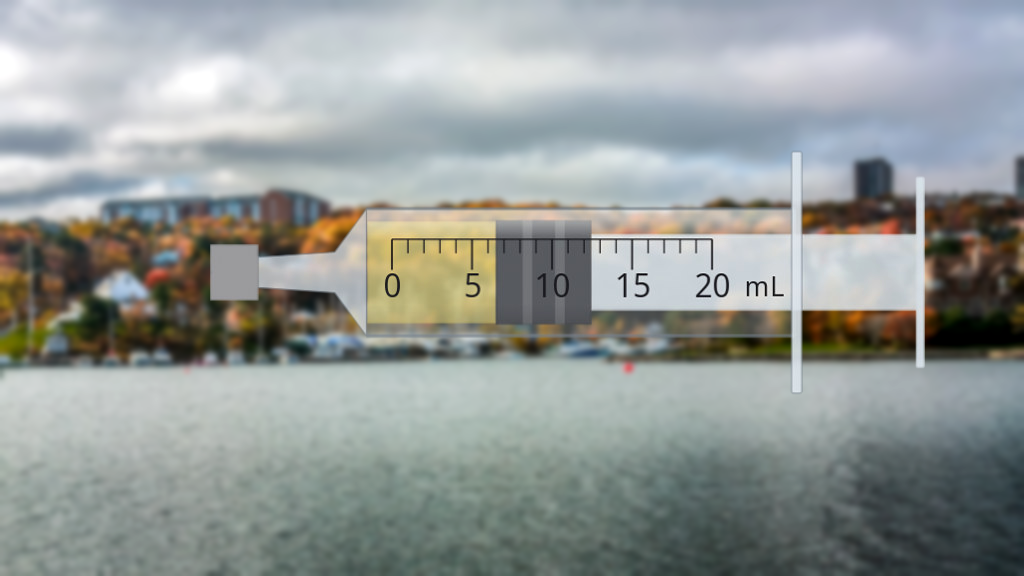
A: 6.5 mL
